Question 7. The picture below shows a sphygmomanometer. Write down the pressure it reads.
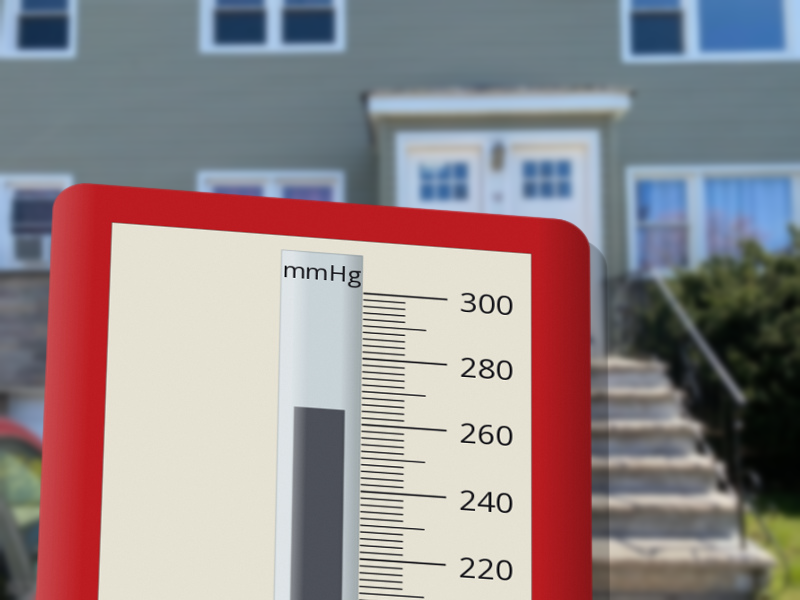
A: 264 mmHg
